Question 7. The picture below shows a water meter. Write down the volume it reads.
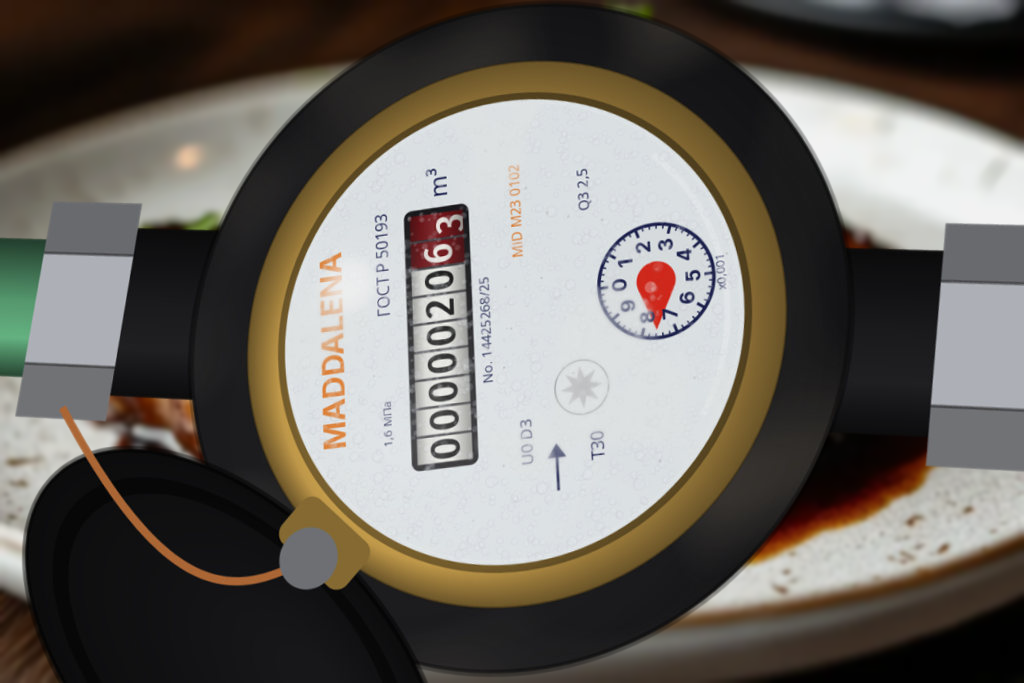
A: 20.627 m³
